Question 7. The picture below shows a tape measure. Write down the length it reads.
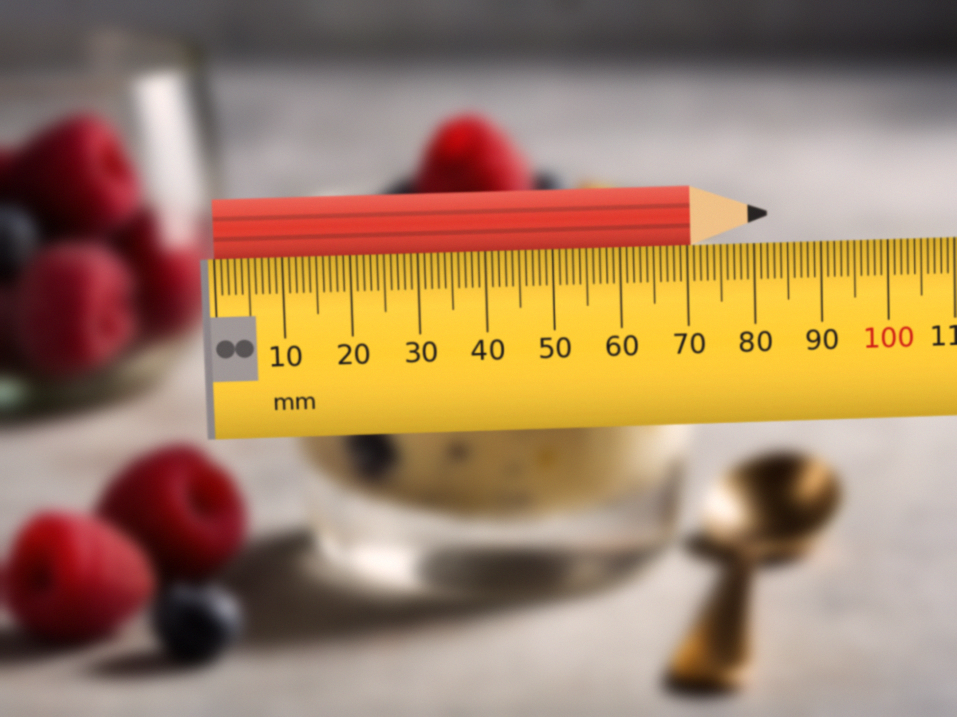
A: 82 mm
